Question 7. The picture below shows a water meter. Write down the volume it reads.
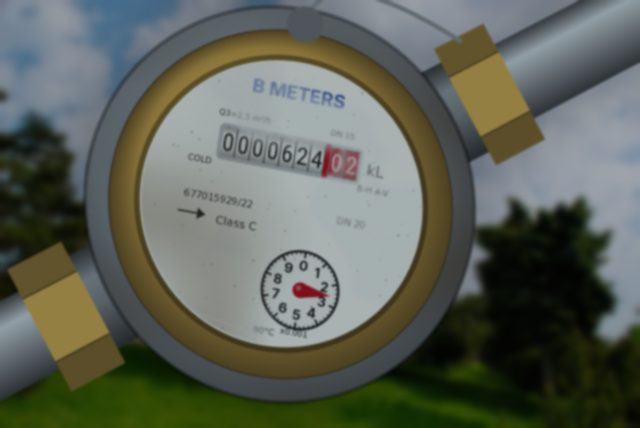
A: 624.022 kL
